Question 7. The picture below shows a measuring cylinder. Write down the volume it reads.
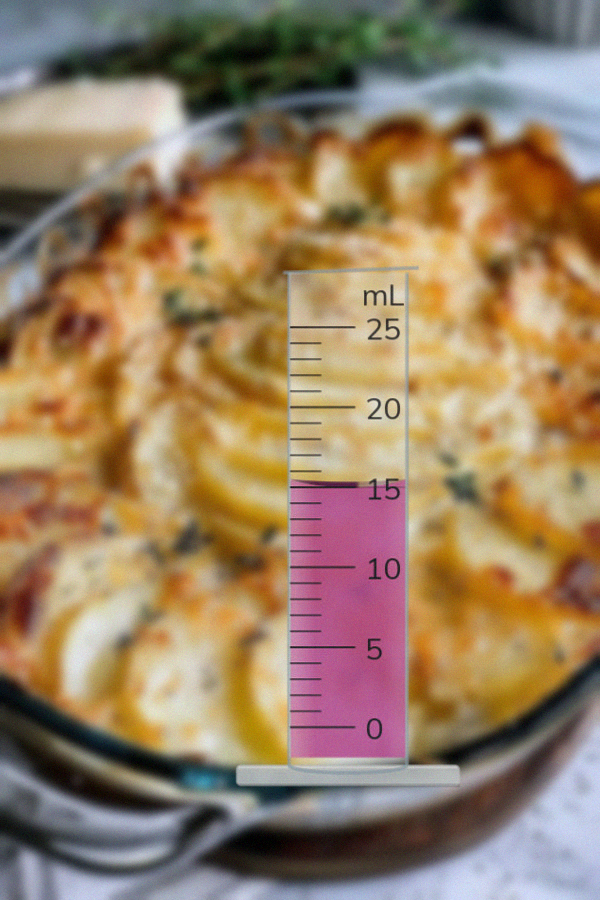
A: 15 mL
